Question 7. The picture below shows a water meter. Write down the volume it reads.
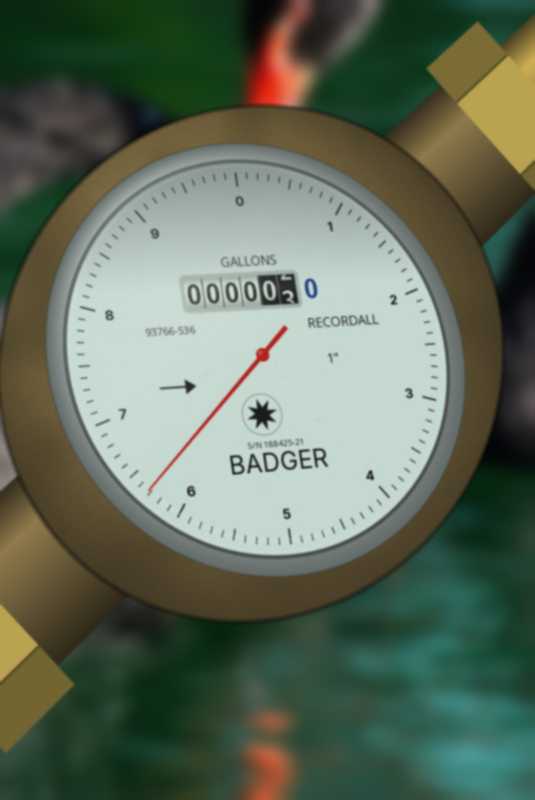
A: 26.3 gal
